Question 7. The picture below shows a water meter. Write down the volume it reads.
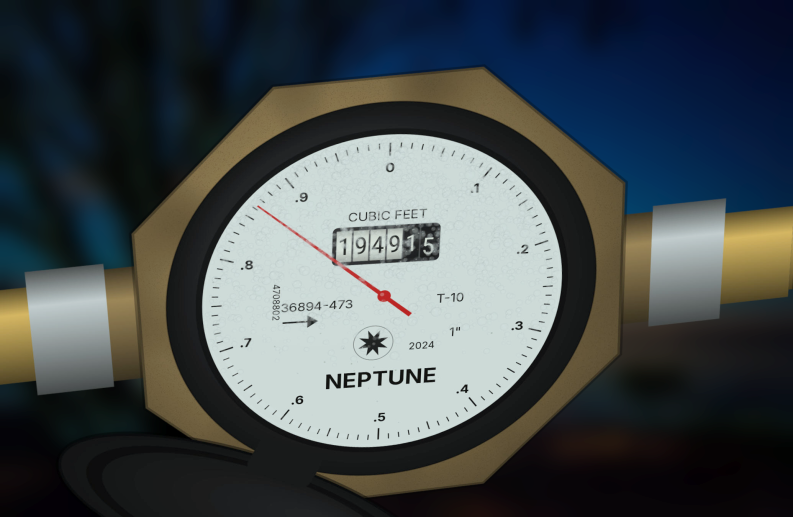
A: 194914.86 ft³
